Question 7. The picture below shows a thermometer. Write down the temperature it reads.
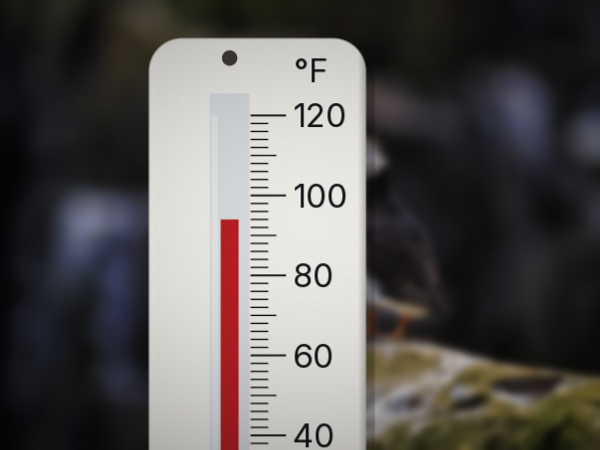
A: 94 °F
